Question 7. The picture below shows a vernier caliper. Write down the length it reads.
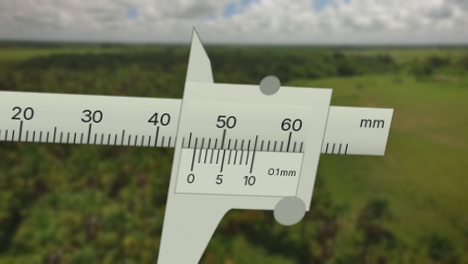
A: 46.0 mm
